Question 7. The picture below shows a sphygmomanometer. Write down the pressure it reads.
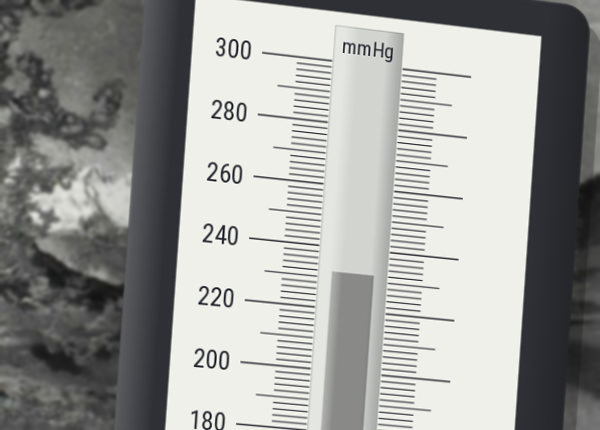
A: 232 mmHg
